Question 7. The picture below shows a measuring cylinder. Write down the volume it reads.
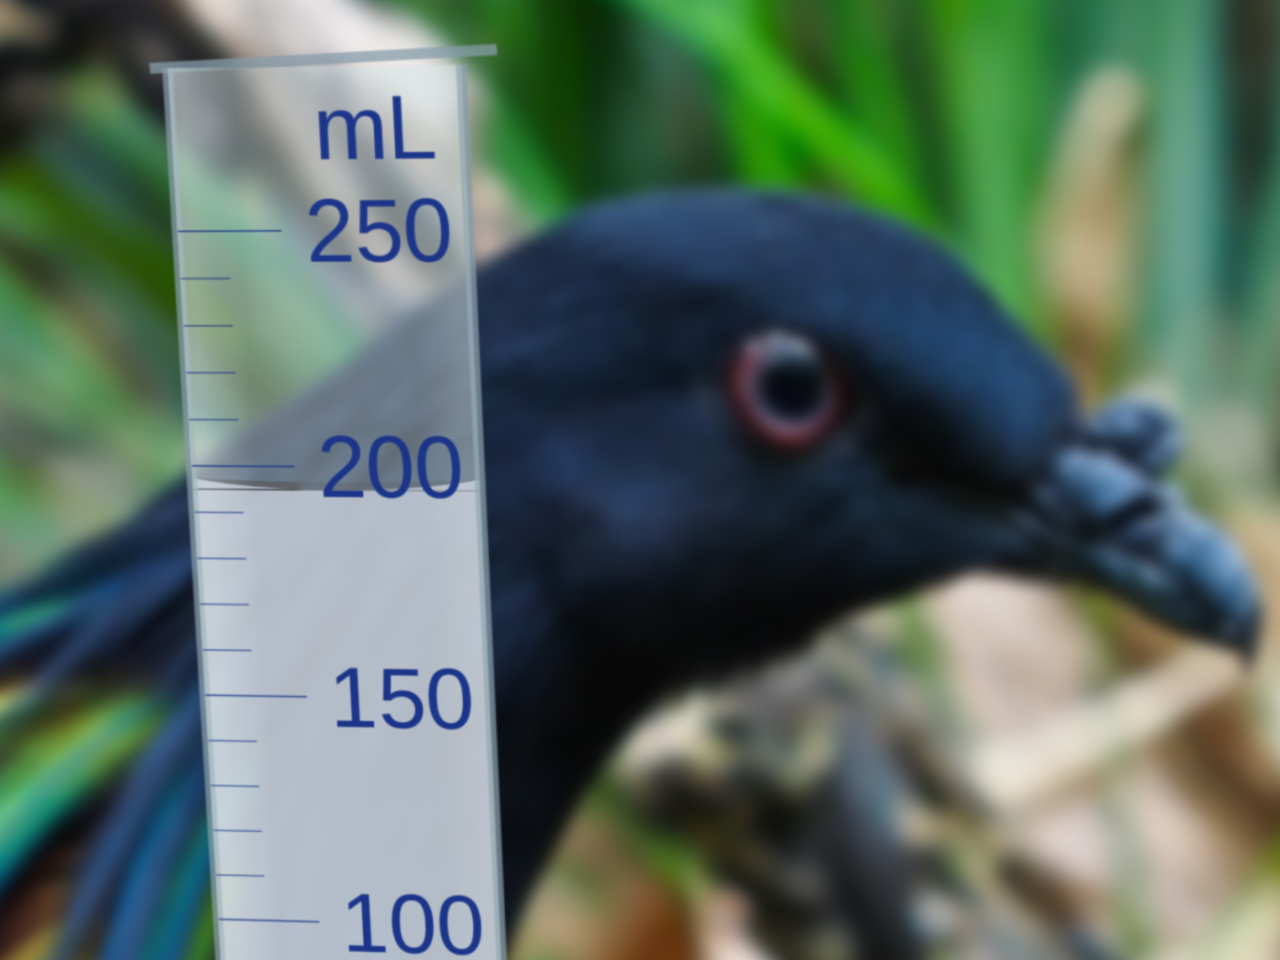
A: 195 mL
